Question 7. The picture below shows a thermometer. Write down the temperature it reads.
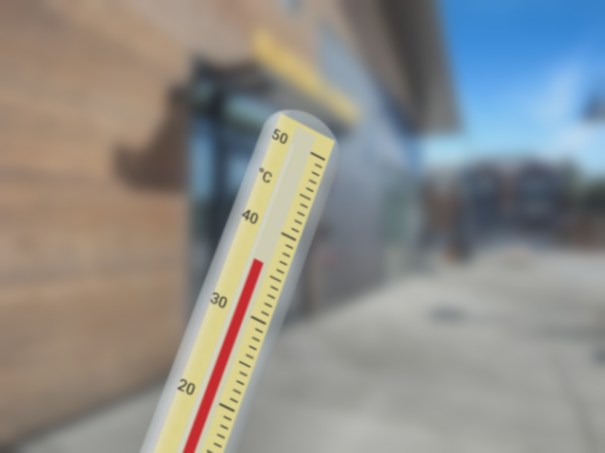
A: 36 °C
